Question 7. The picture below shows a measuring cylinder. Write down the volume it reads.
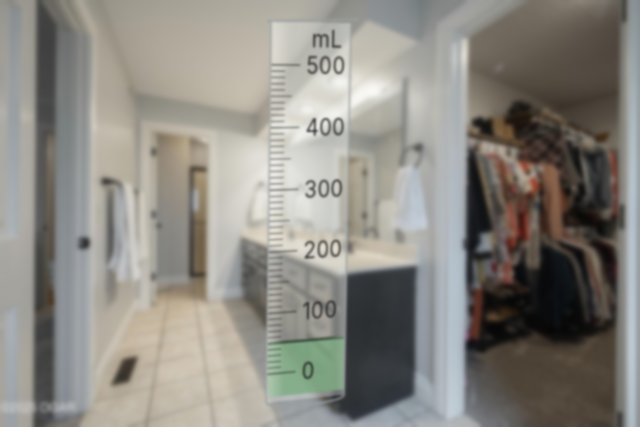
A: 50 mL
